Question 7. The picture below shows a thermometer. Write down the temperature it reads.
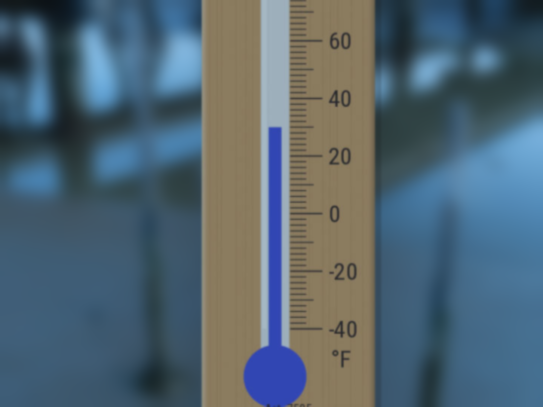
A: 30 °F
